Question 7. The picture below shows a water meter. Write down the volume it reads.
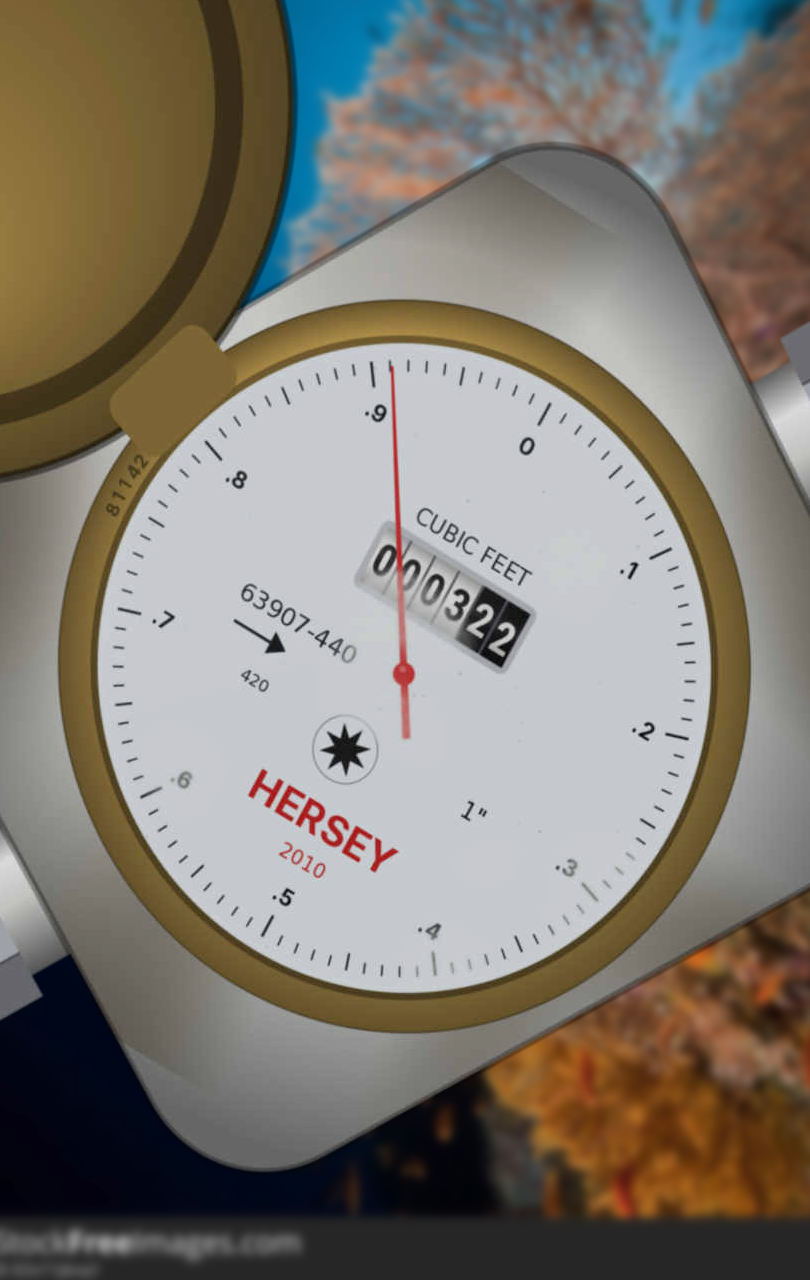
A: 321.91 ft³
